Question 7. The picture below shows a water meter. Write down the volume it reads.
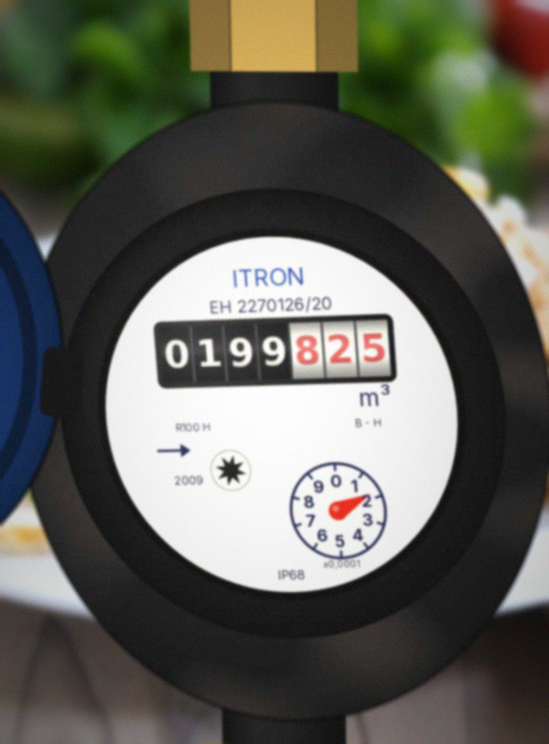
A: 199.8251 m³
